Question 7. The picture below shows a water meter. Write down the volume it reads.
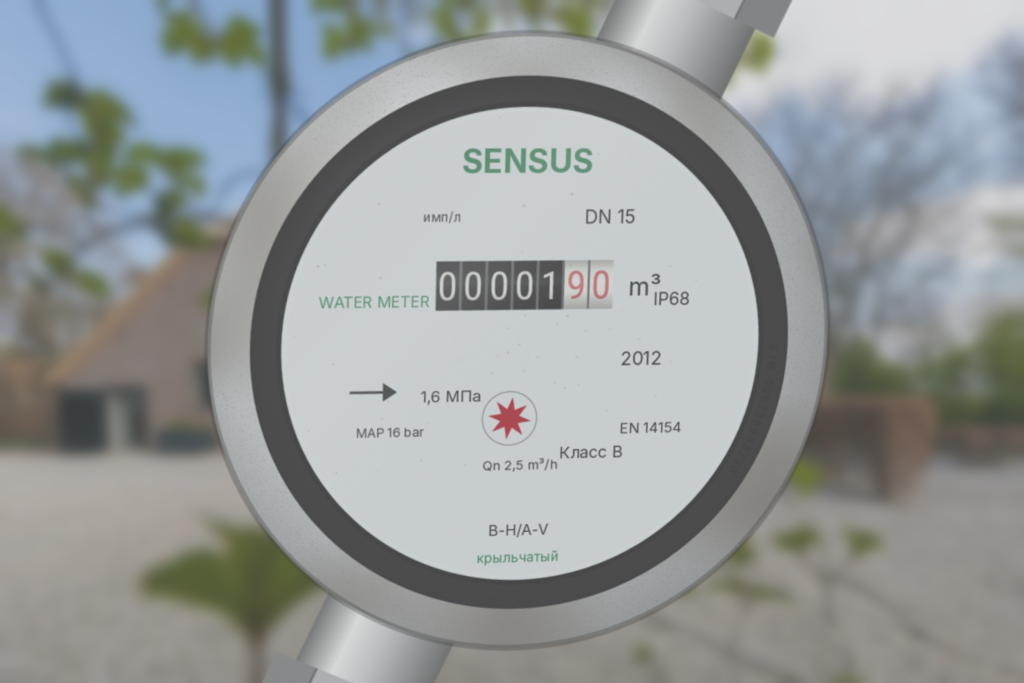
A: 1.90 m³
